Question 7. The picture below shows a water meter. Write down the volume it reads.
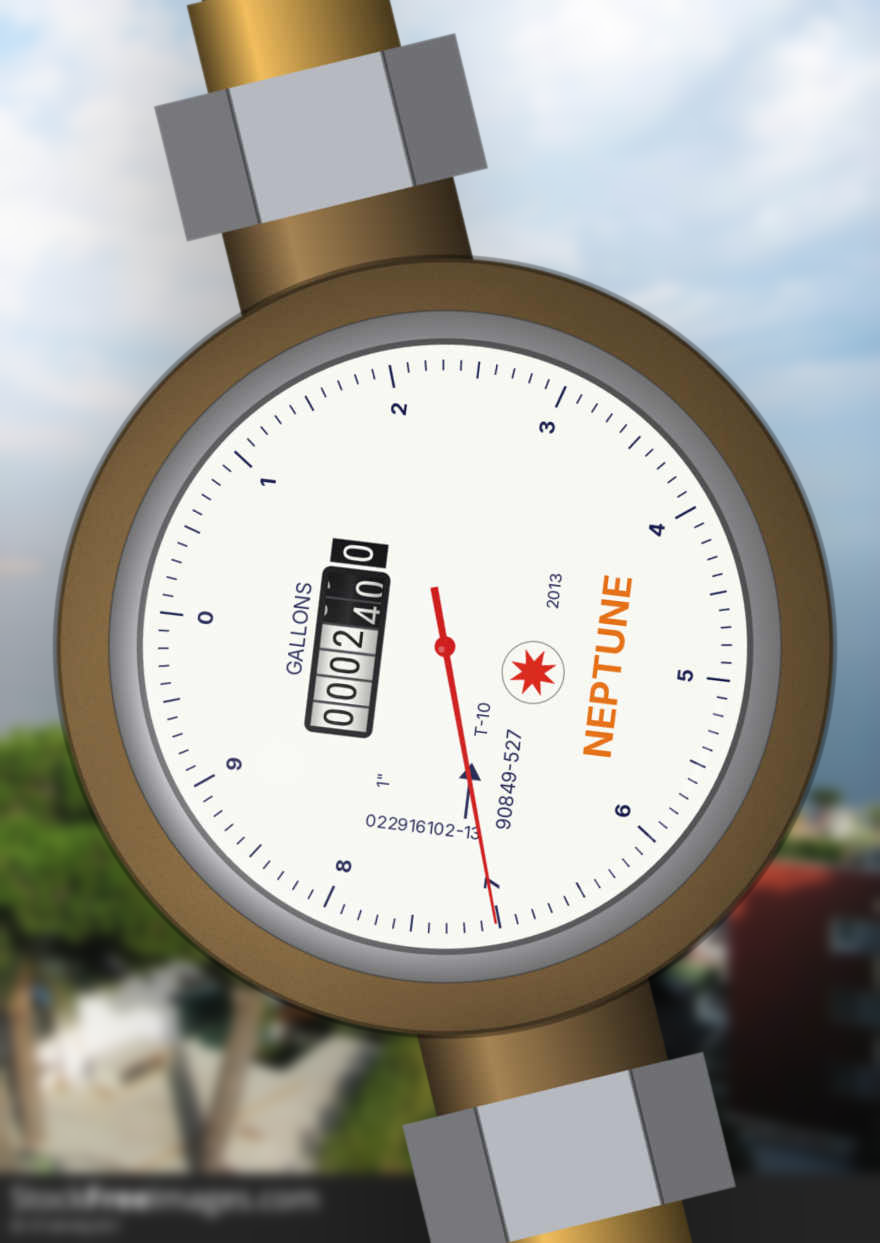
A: 2397.0 gal
